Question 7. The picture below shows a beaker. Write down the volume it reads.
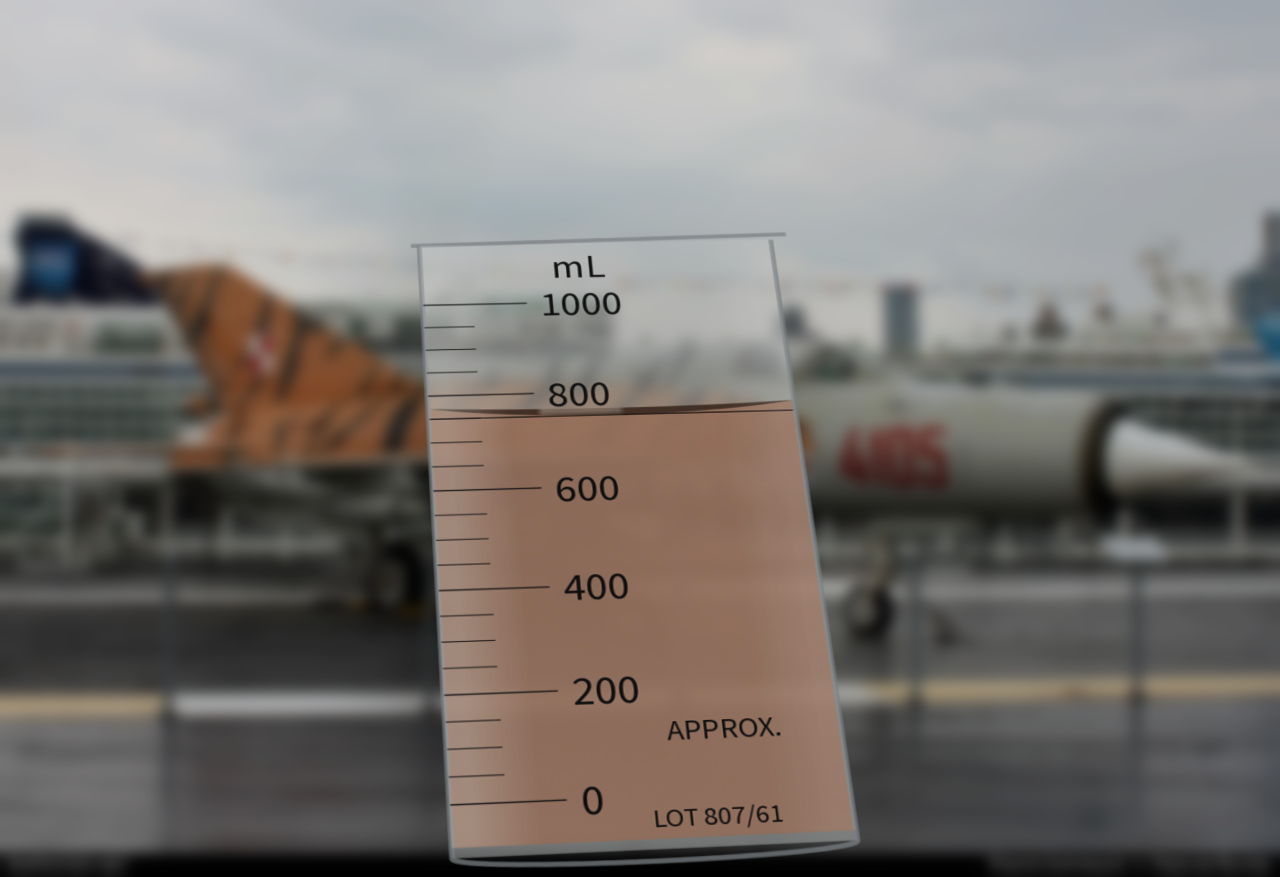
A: 750 mL
